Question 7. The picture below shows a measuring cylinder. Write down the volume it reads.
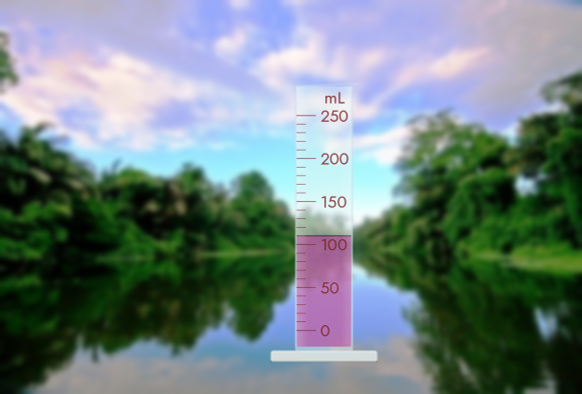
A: 110 mL
